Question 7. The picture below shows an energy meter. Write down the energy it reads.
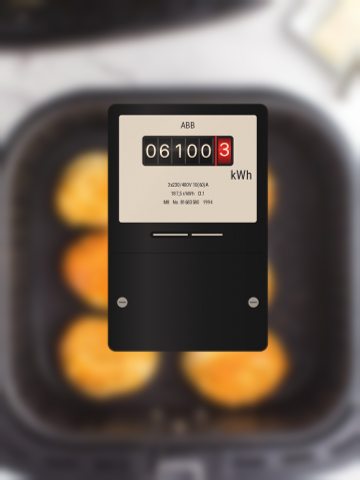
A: 6100.3 kWh
